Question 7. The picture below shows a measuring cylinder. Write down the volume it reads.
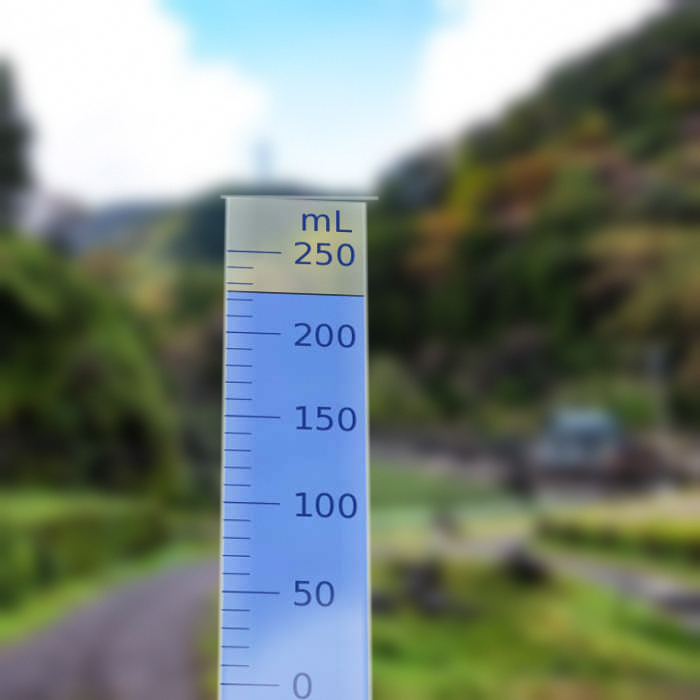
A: 225 mL
